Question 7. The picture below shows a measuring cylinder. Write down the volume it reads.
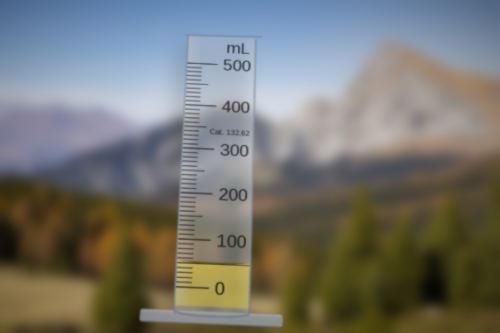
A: 50 mL
